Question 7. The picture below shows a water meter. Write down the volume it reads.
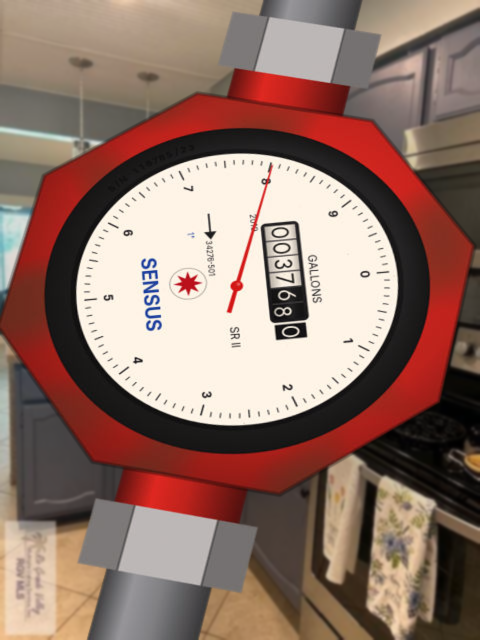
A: 37678.0 gal
